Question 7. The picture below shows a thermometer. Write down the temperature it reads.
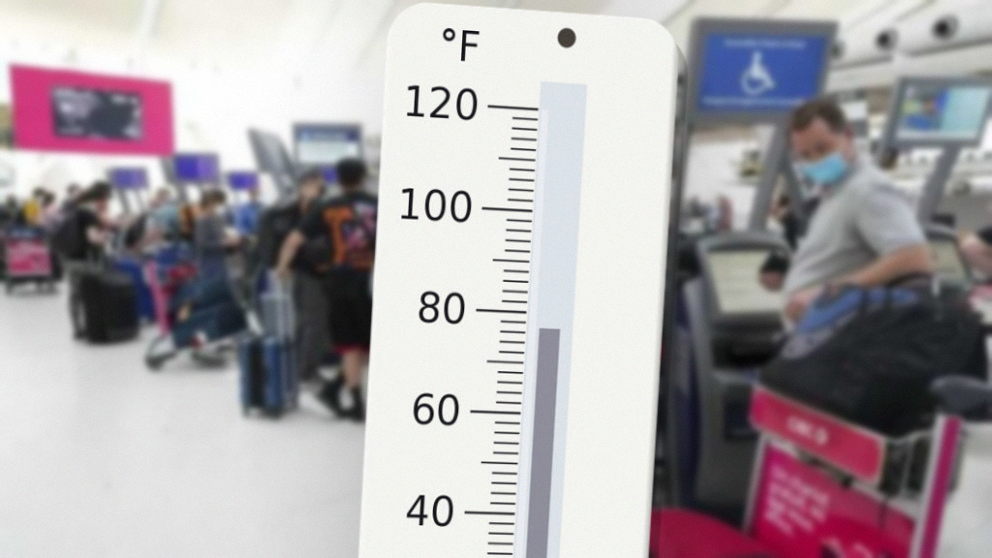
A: 77 °F
